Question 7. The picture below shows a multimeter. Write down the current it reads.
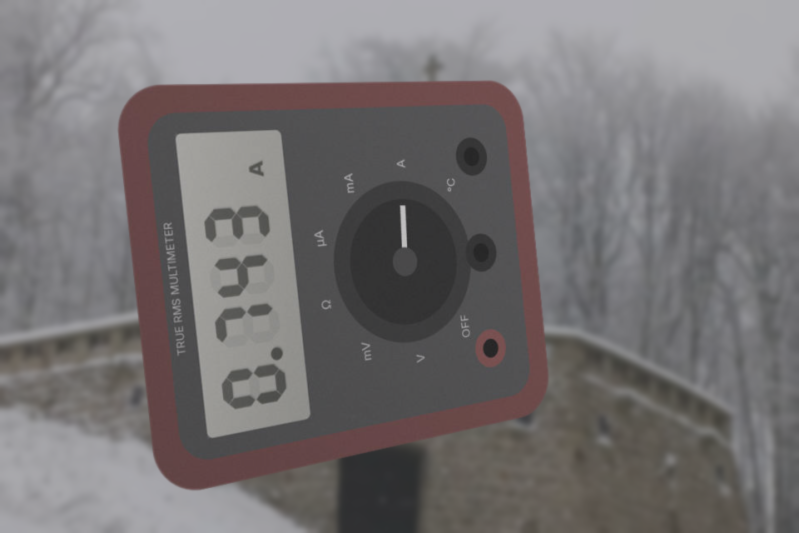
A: 0.743 A
